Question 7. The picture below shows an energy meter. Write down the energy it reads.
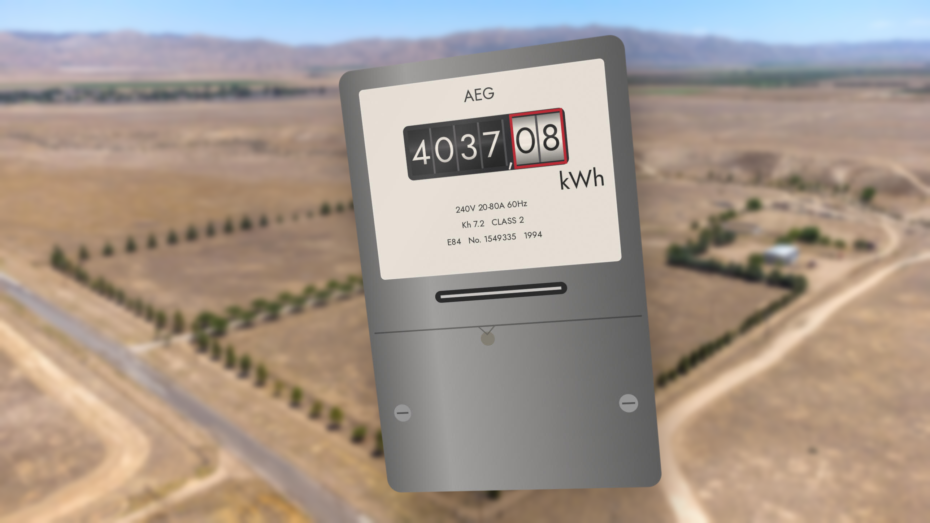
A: 4037.08 kWh
